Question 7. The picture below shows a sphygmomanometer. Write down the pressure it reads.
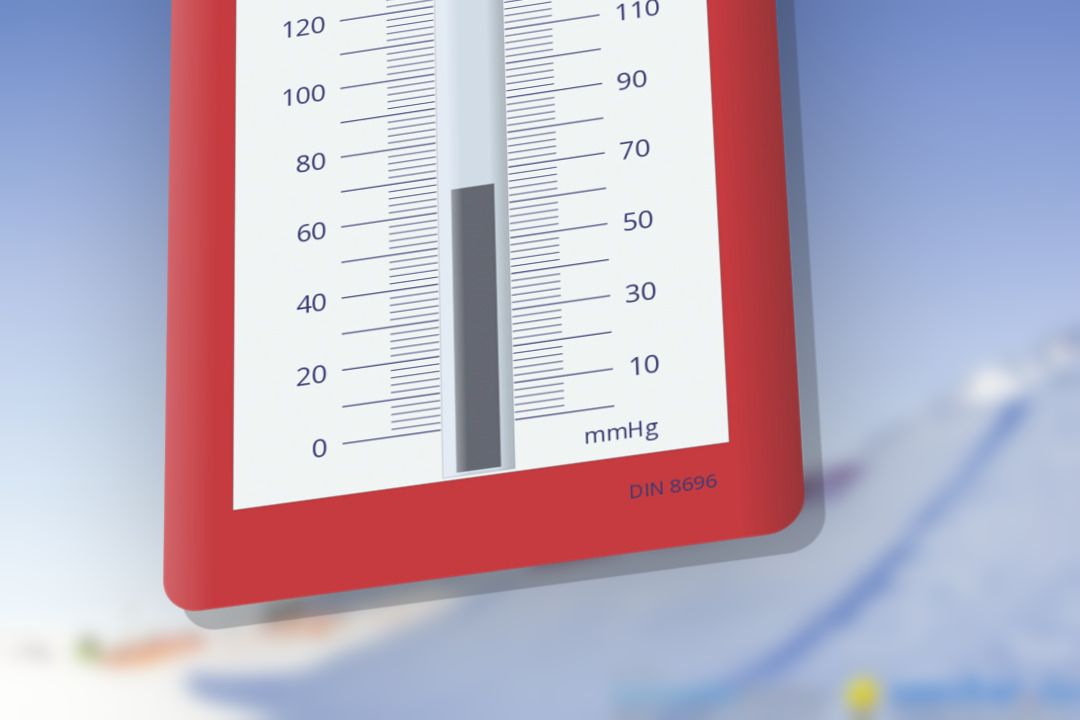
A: 66 mmHg
